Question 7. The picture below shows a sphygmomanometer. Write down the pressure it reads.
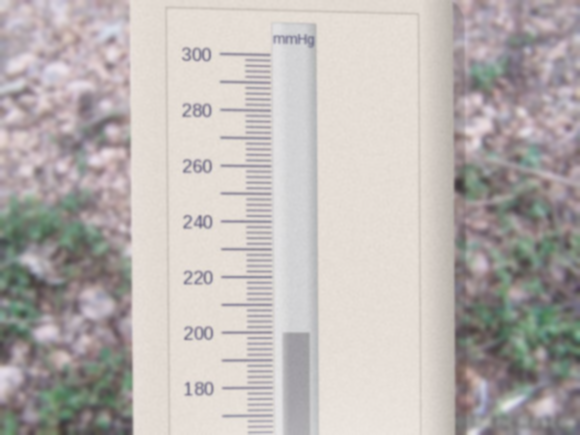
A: 200 mmHg
